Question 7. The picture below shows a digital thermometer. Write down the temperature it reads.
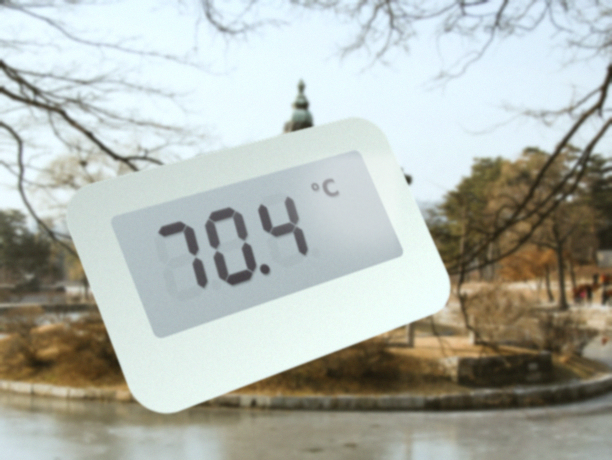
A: 70.4 °C
